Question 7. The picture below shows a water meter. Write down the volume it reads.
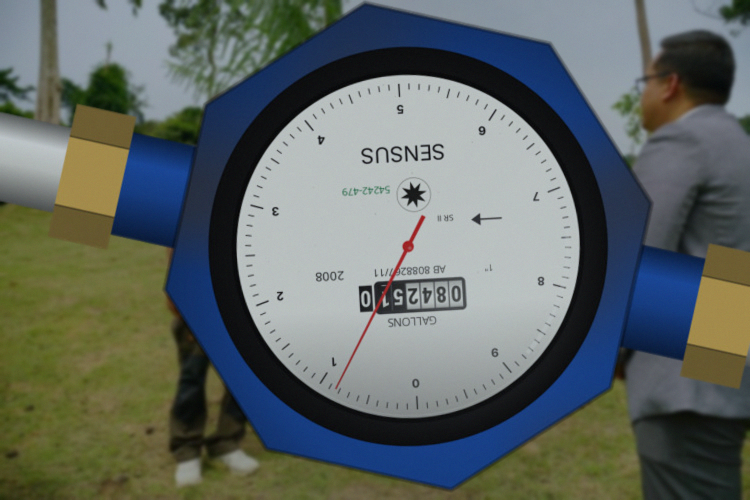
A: 842510.8 gal
